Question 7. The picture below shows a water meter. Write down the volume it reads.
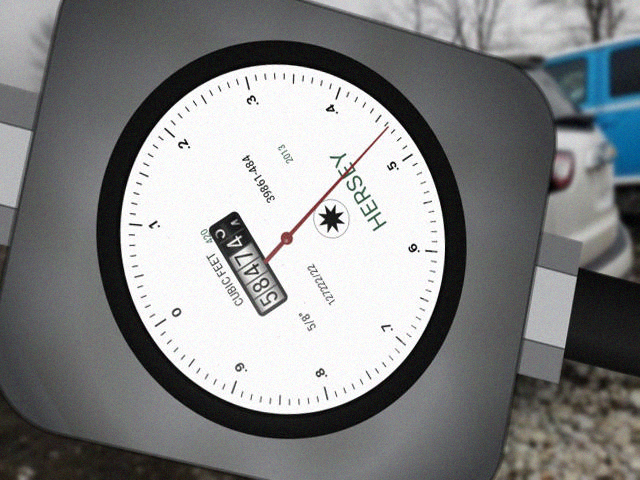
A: 584743.46 ft³
